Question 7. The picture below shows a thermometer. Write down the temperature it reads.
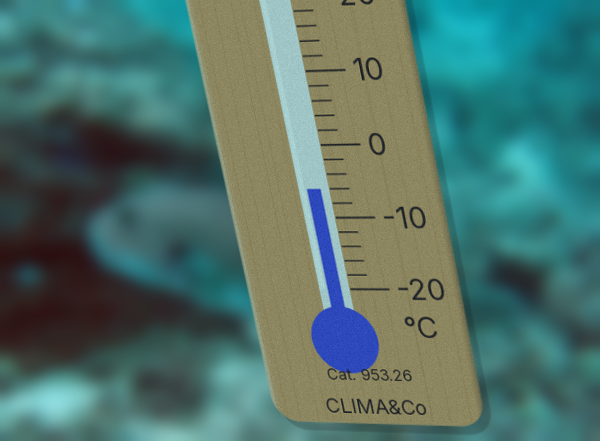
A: -6 °C
